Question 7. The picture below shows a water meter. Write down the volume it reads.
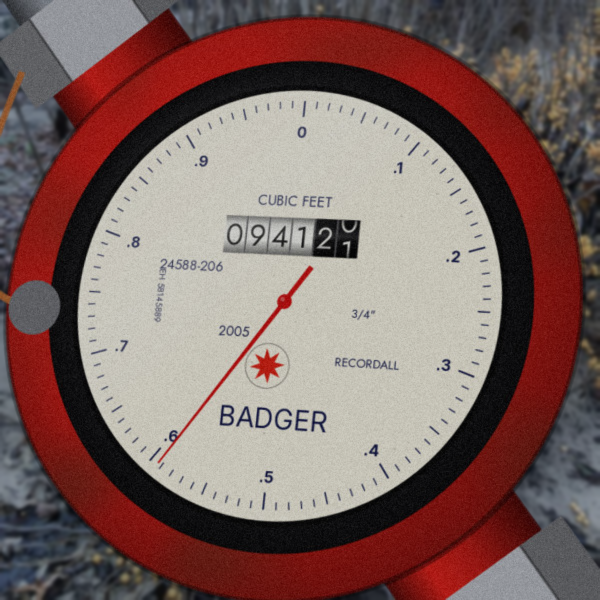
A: 94120.59 ft³
